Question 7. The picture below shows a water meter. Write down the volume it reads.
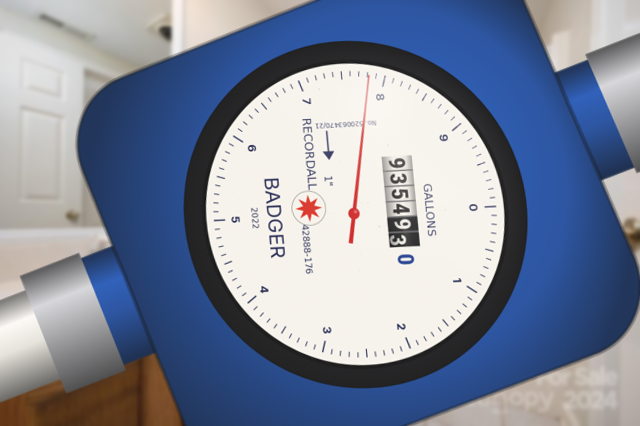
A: 9354927.8 gal
